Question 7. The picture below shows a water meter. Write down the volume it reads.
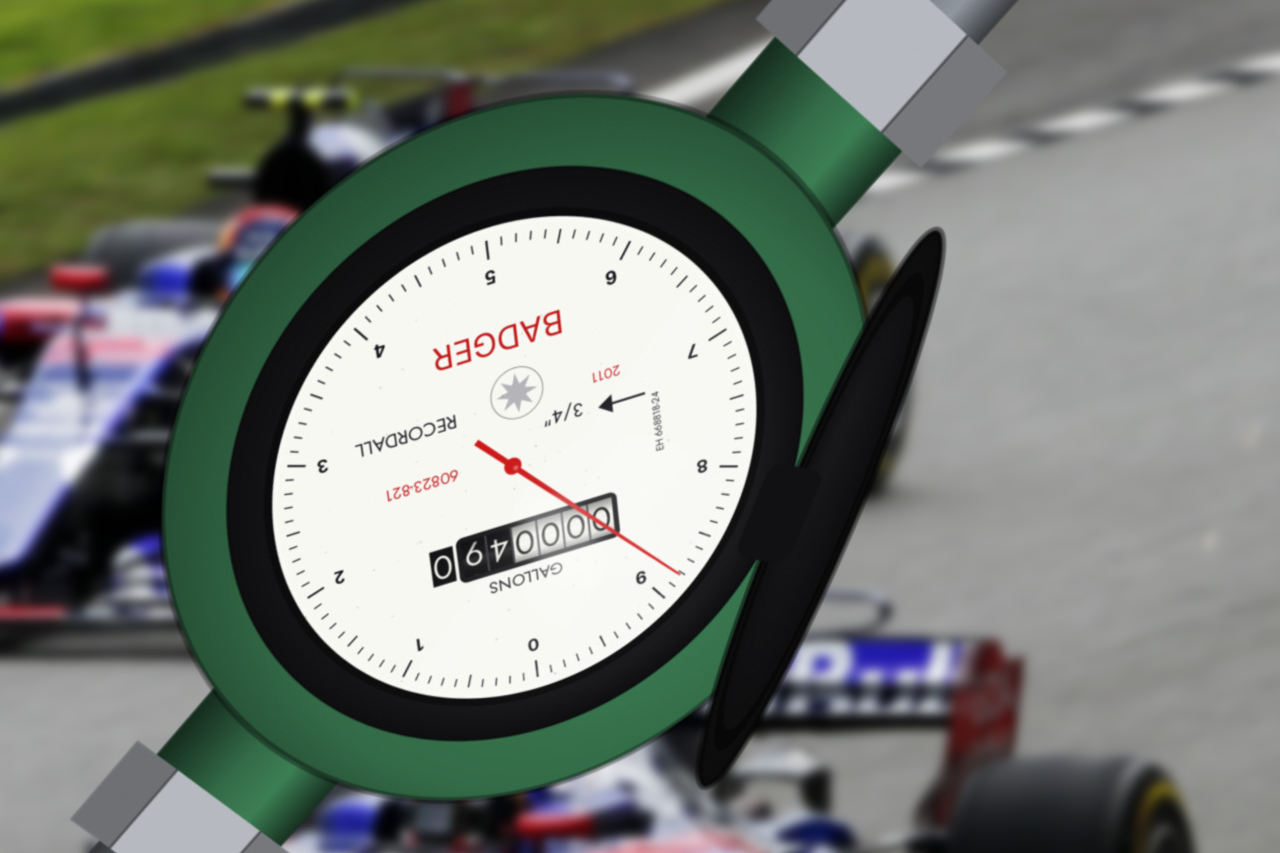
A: 488.8 gal
